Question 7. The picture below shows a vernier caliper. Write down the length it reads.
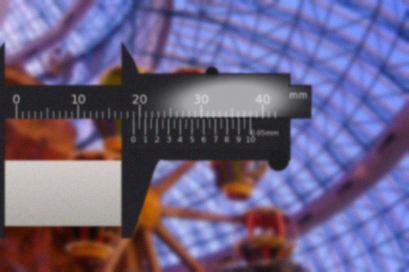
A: 19.0 mm
